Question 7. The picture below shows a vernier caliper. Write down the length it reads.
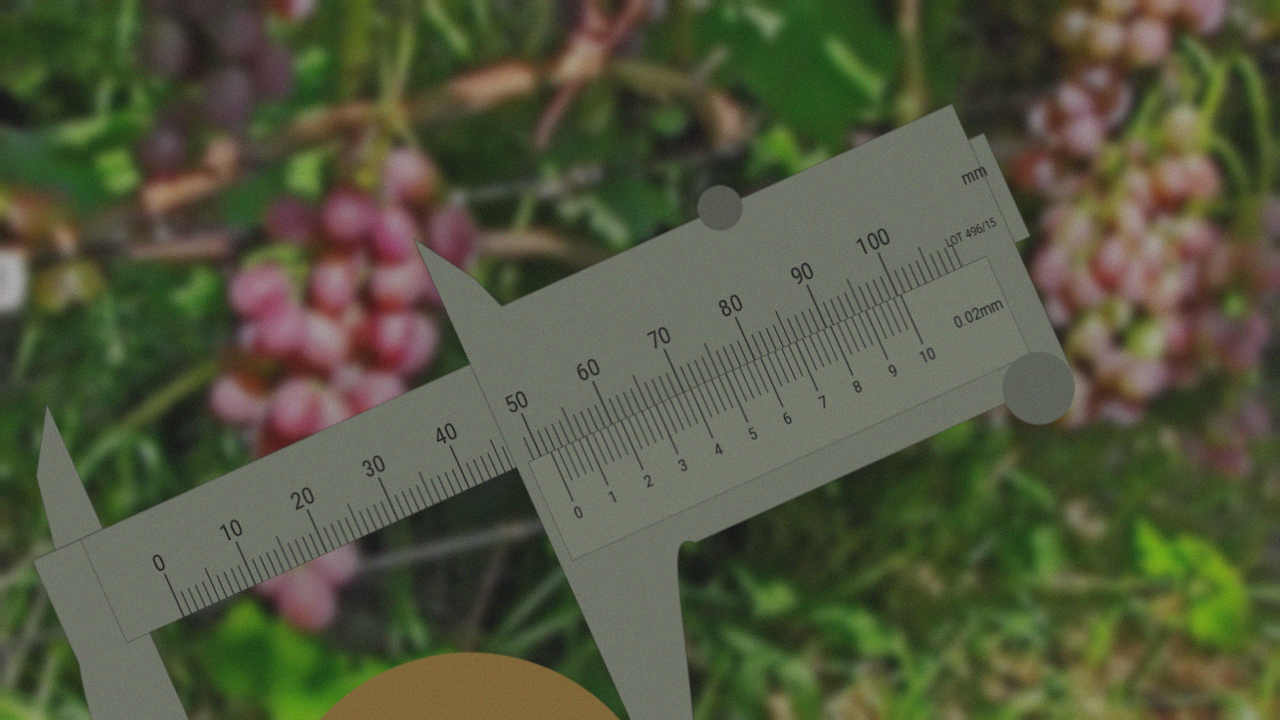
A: 51.4 mm
